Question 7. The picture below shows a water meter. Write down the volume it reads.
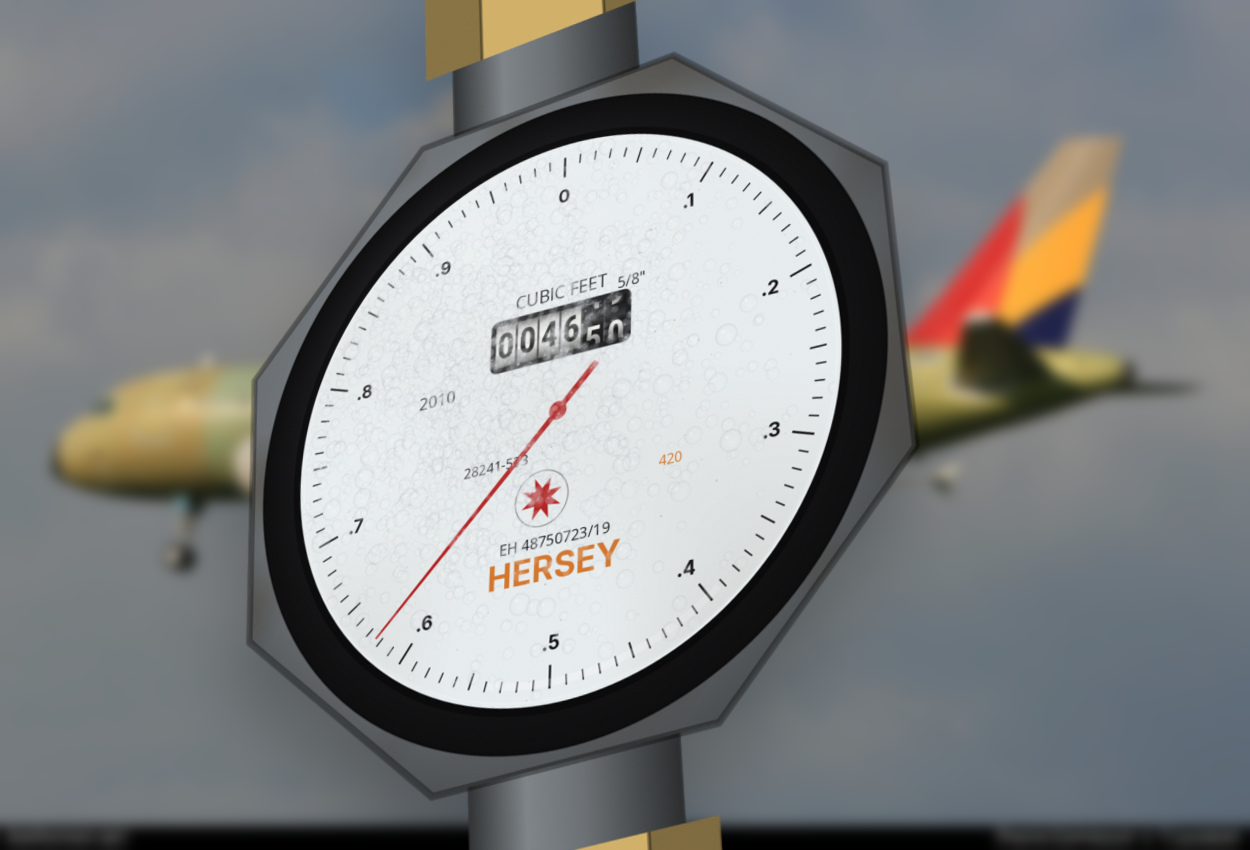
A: 4649.62 ft³
